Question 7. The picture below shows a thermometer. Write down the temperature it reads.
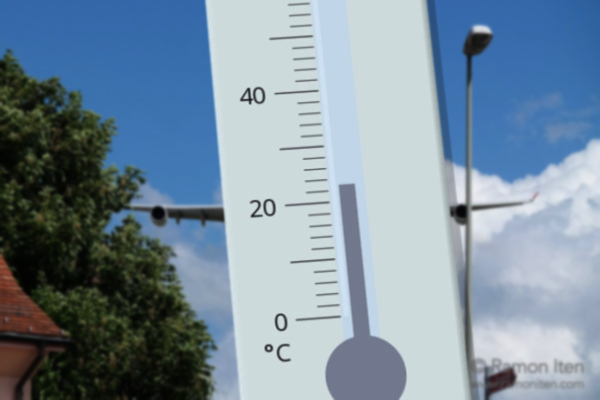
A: 23 °C
